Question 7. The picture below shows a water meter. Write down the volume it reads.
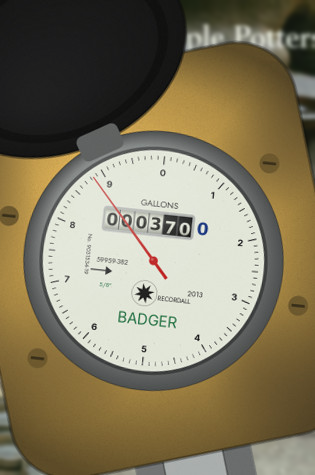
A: 3698.8 gal
